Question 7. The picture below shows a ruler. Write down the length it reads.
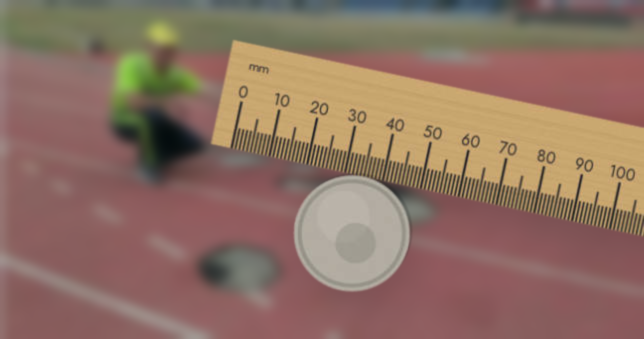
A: 30 mm
